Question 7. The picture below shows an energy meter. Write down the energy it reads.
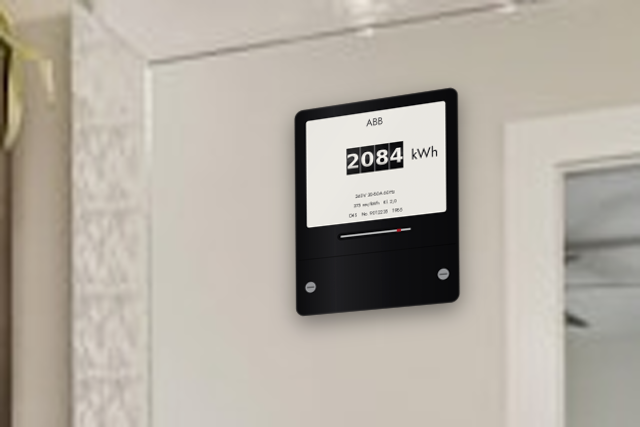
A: 2084 kWh
